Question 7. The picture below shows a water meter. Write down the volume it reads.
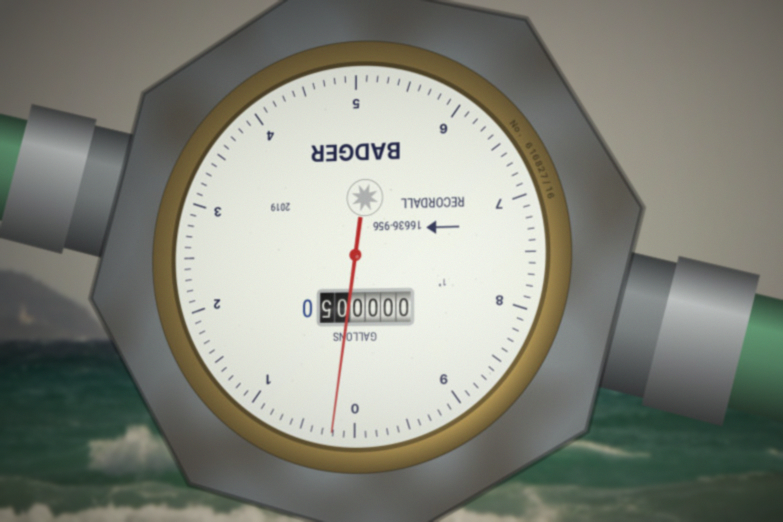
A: 50.2 gal
